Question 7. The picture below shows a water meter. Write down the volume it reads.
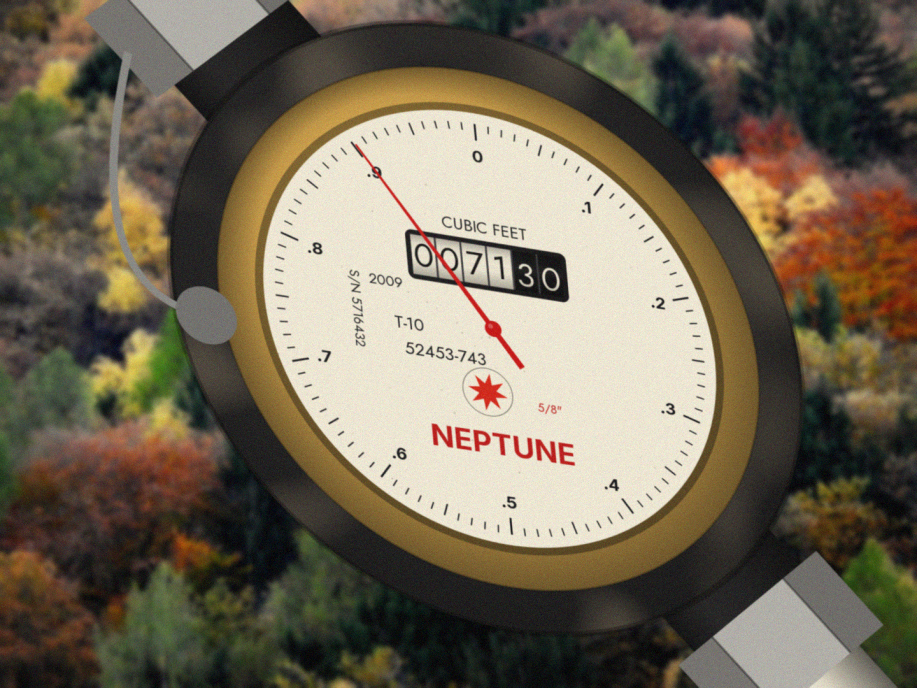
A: 7129.90 ft³
